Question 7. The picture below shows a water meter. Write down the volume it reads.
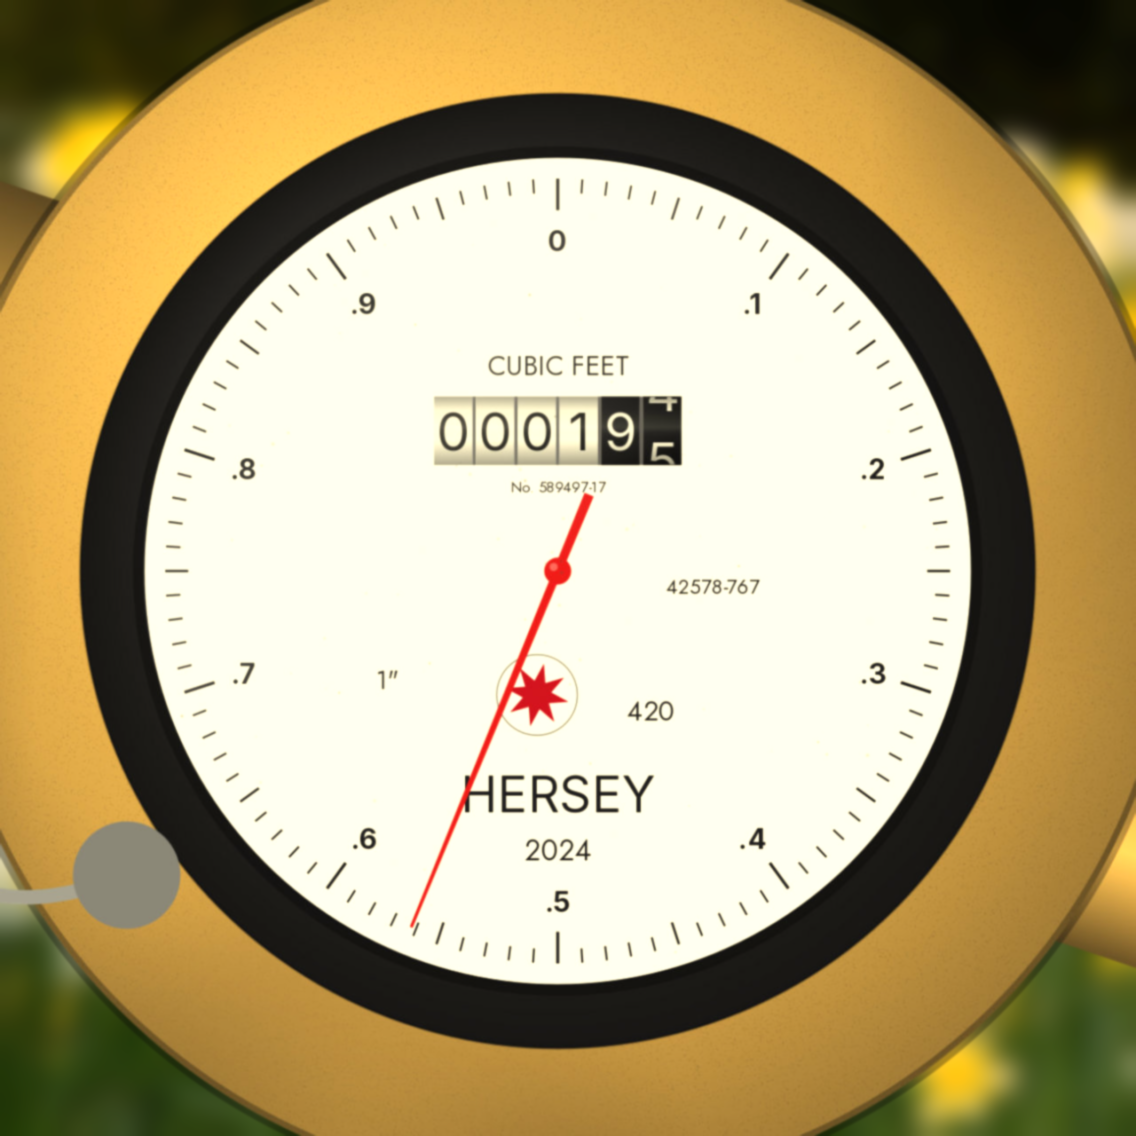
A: 194.56 ft³
